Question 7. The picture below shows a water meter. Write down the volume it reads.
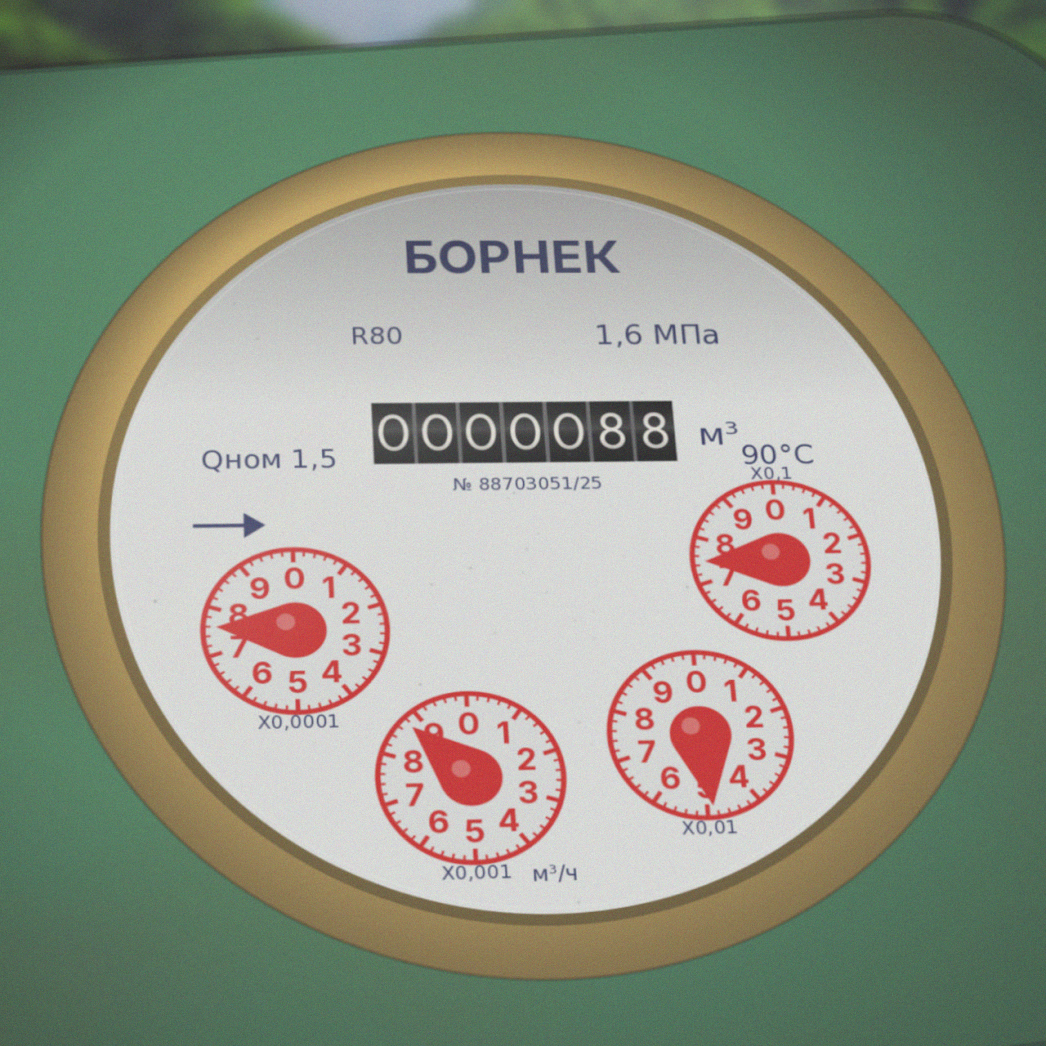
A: 88.7487 m³
